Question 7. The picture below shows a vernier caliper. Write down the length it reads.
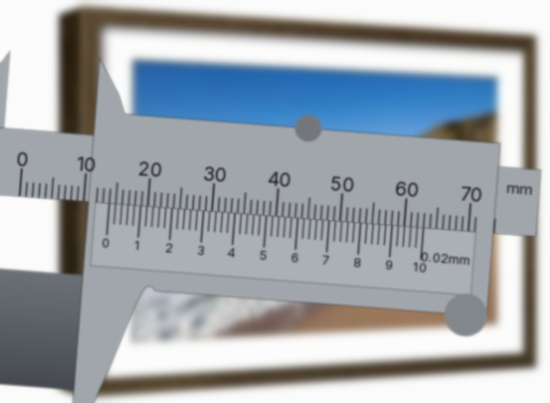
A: 14.0 mm
